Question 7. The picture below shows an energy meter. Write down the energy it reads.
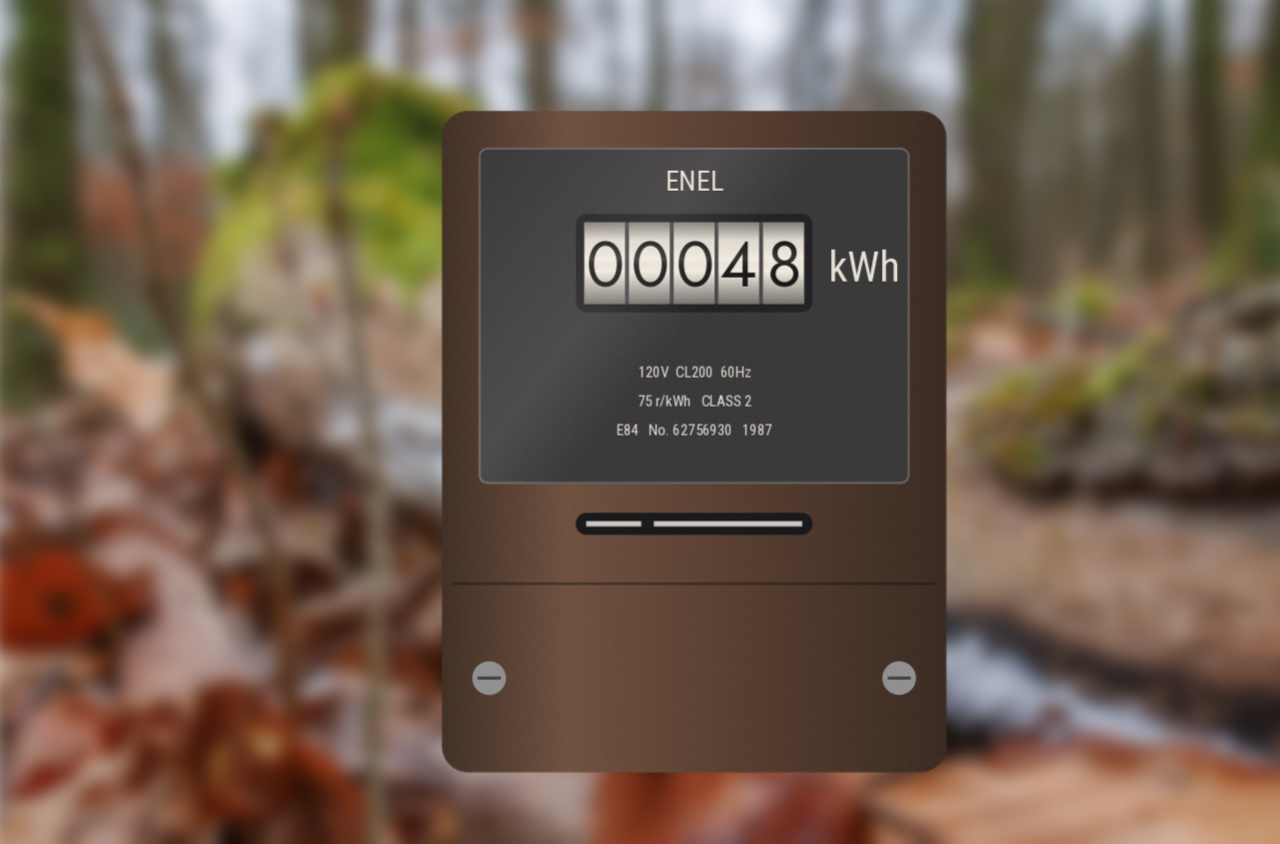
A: 48 kWh
